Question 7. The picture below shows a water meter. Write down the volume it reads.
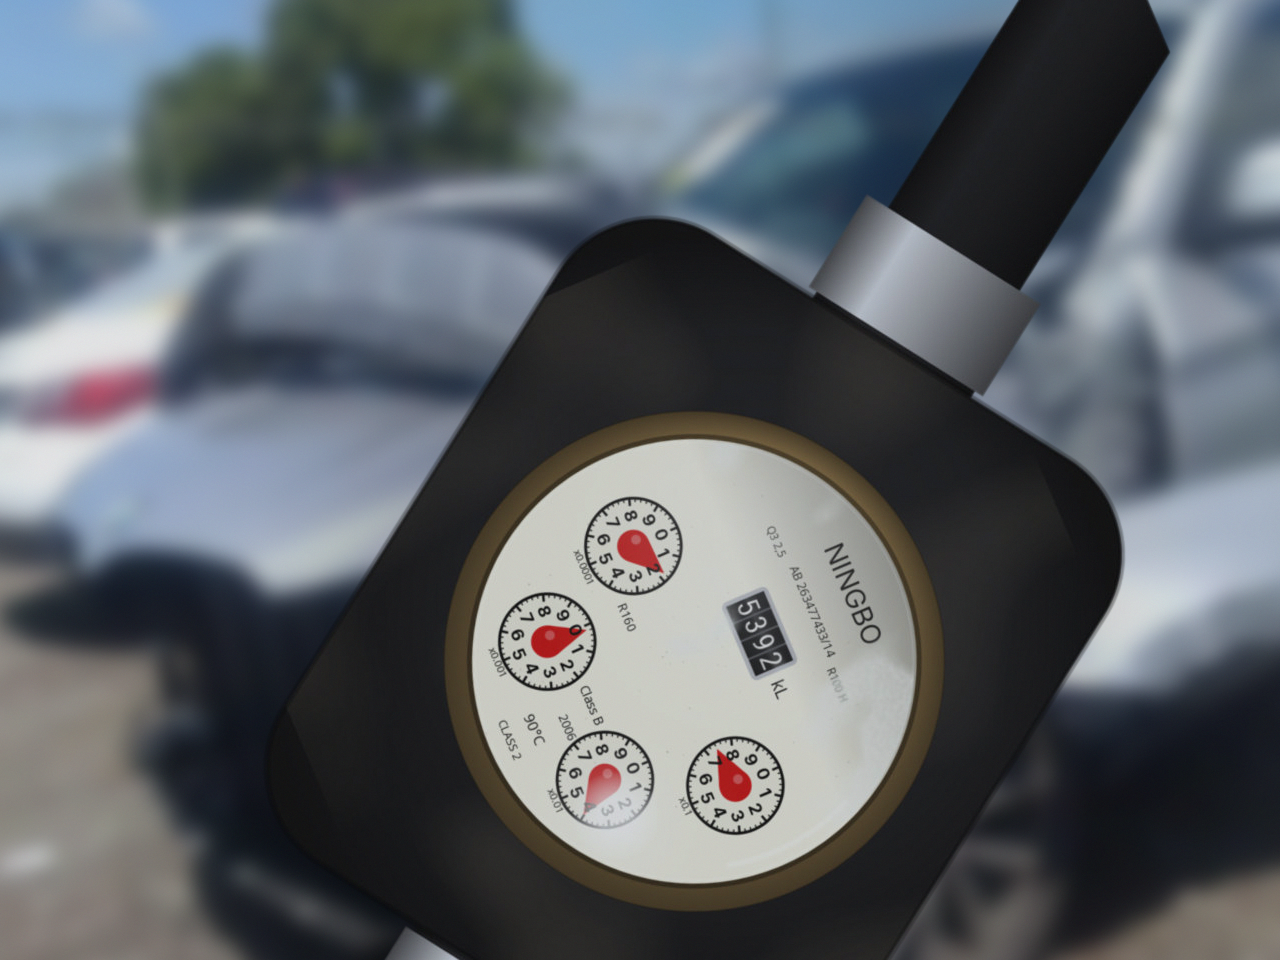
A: 5392.7401 kL
